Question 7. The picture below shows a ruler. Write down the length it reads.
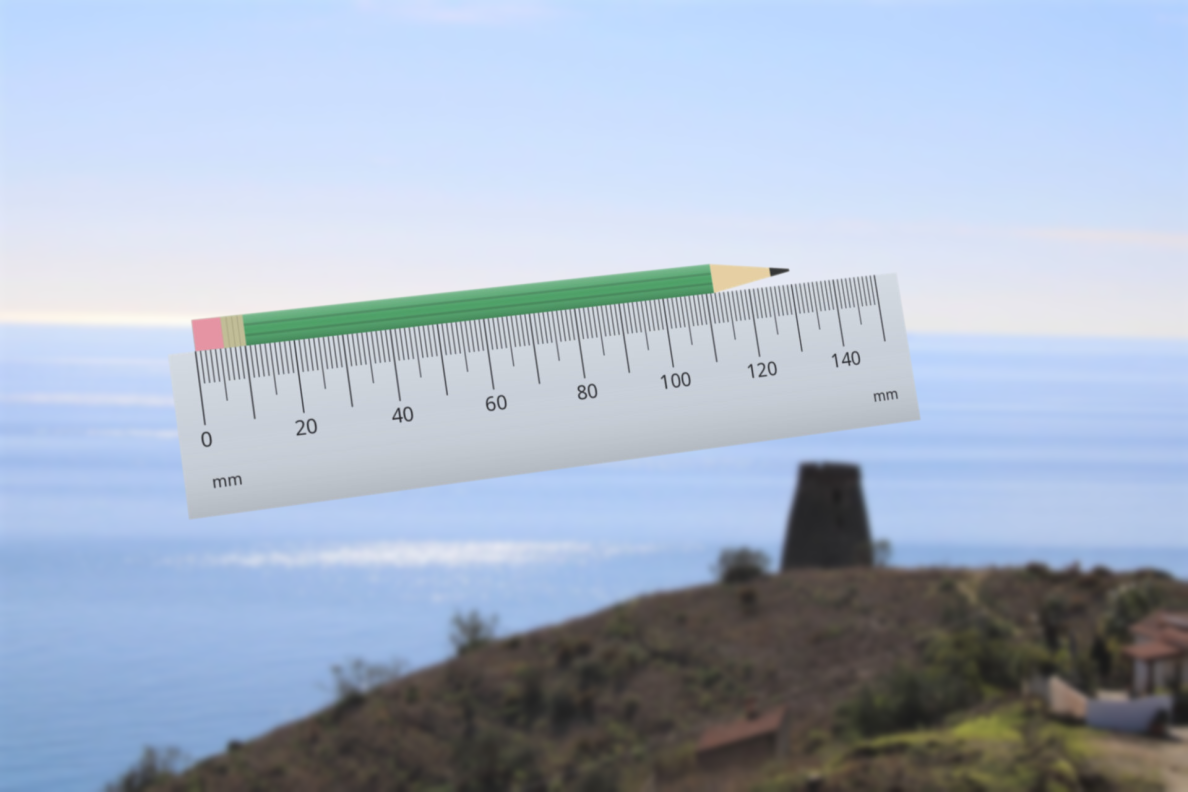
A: 130 mm
